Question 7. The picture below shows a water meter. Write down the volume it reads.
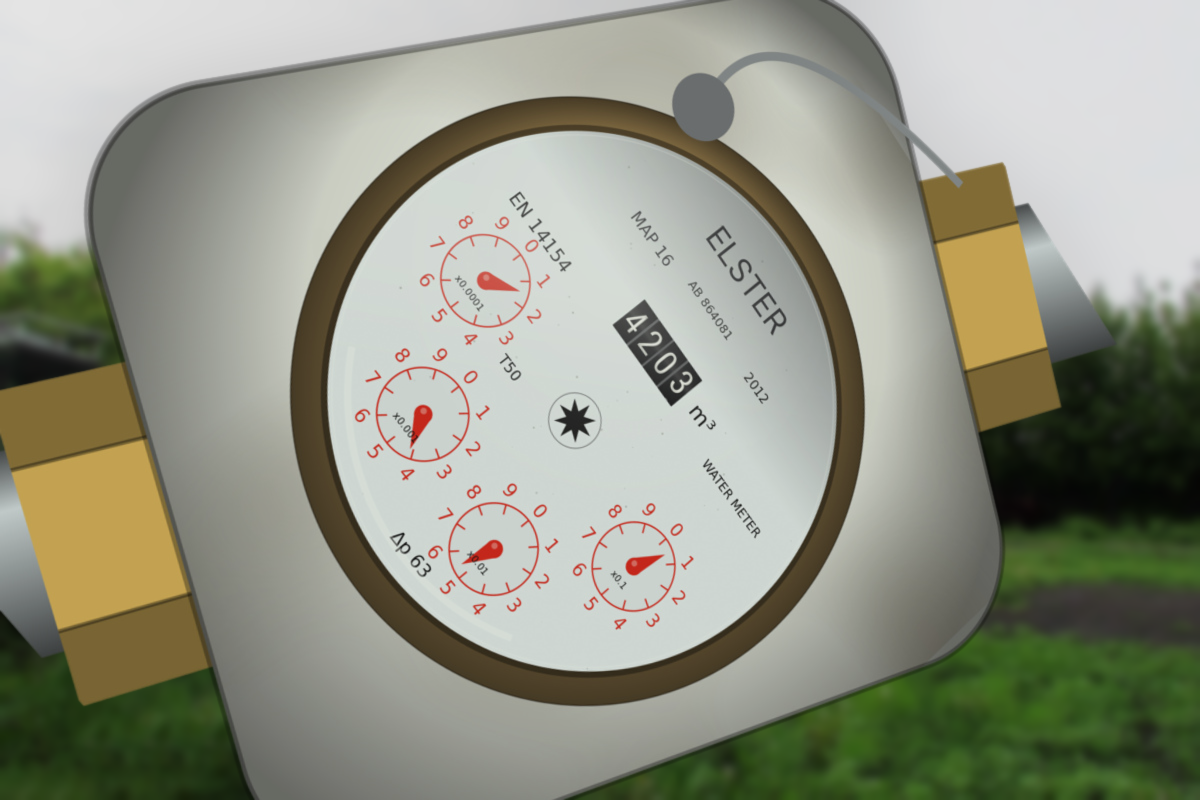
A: 4203.0541 m³
